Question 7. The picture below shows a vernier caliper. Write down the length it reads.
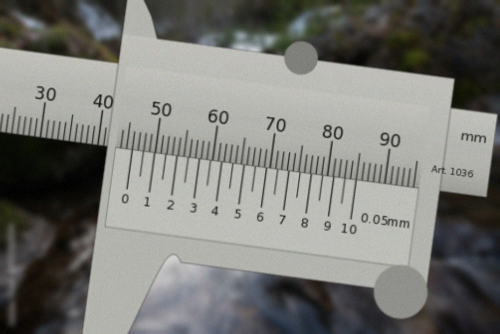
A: 46.0 mm
